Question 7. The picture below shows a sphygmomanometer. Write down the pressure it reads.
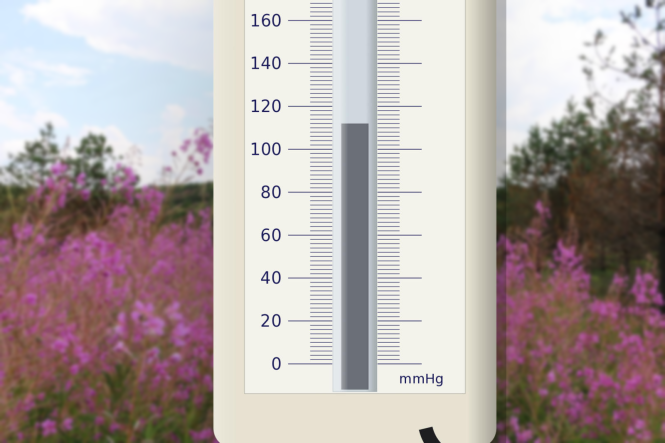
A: 112 mmHg
